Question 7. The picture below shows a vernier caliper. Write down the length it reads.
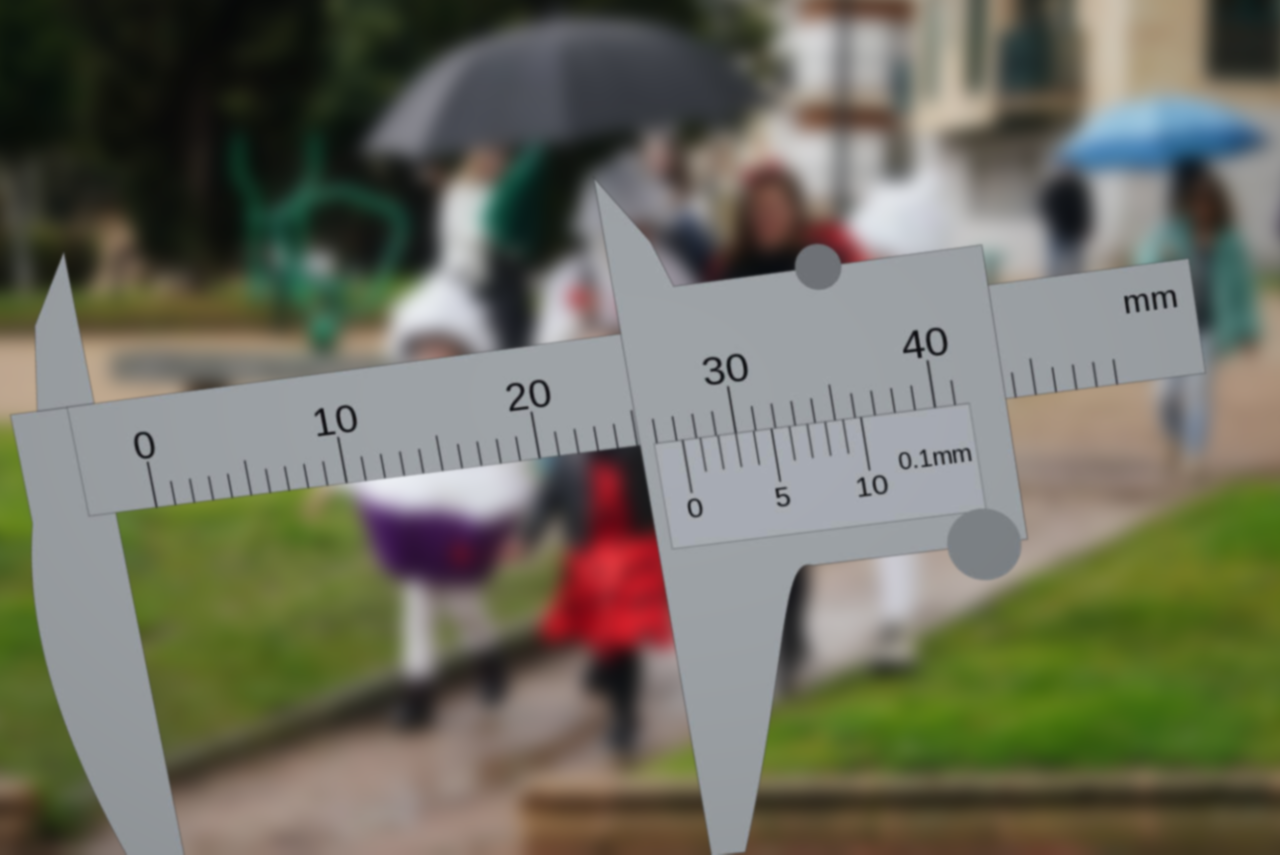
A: 27.3 mm
